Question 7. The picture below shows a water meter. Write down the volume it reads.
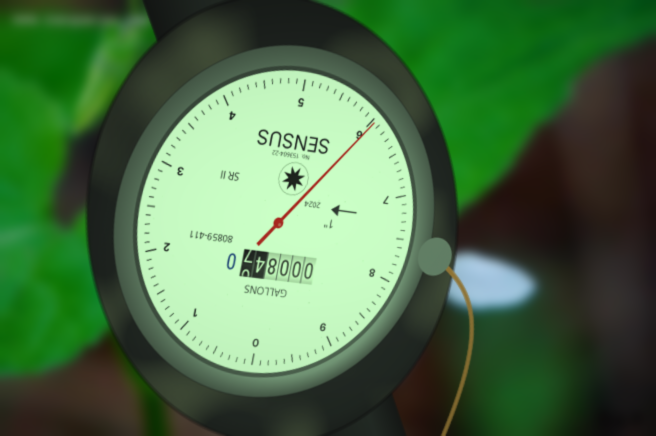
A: 8466.0 gal
